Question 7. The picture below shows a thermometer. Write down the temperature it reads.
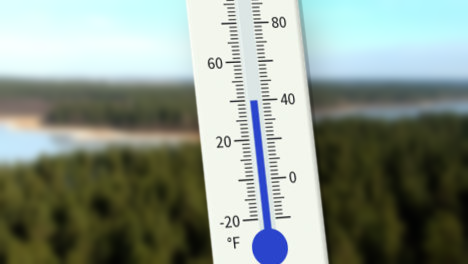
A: 40 °F
